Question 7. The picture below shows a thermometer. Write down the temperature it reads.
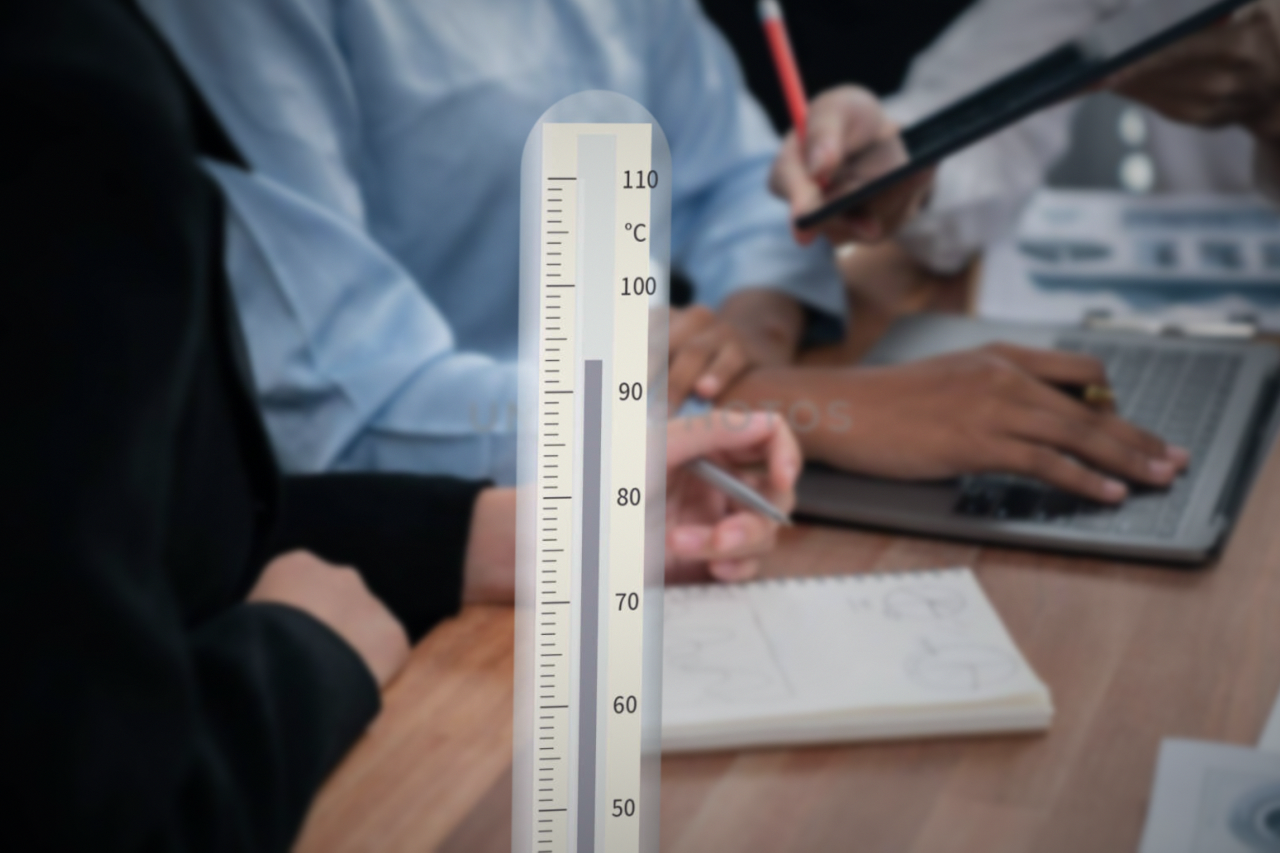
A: 93 °C
